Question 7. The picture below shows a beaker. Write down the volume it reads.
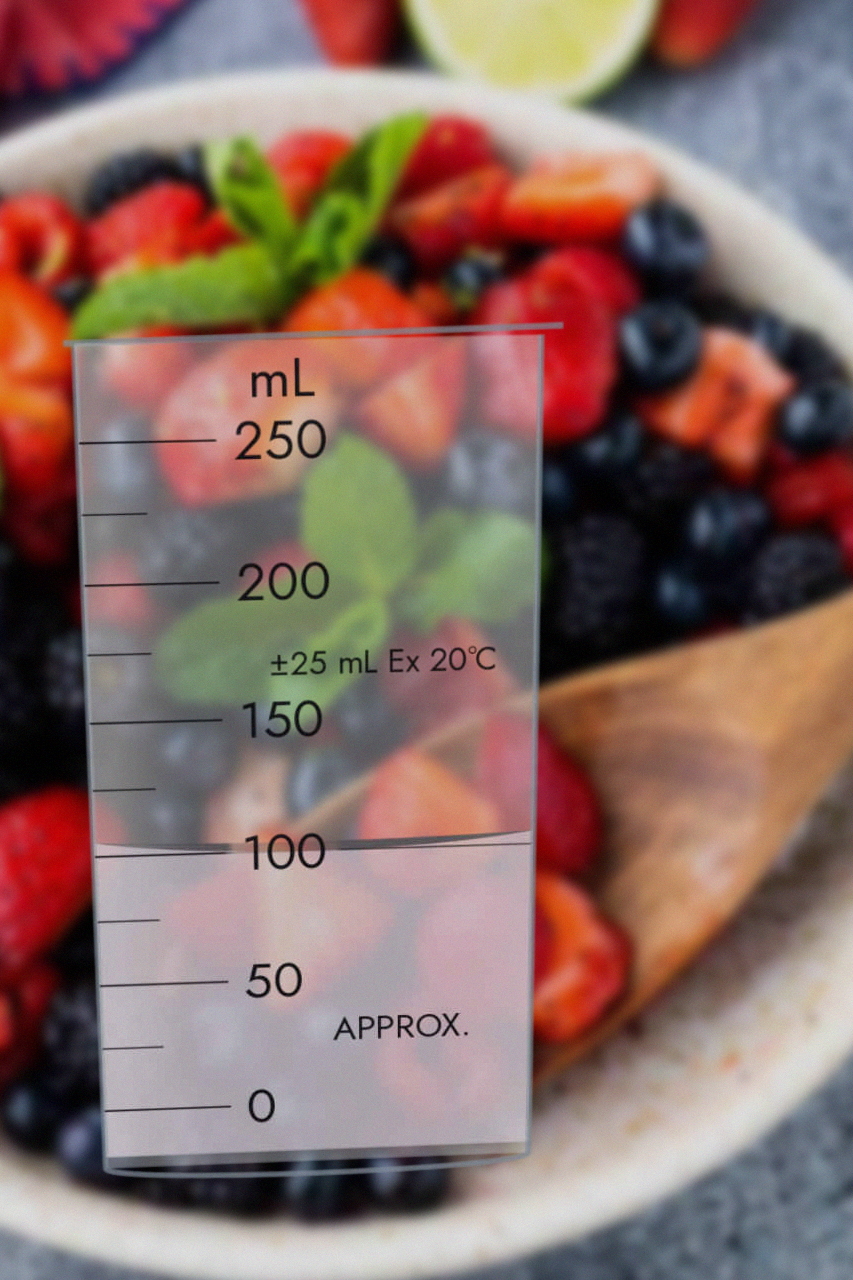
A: 100 mL
